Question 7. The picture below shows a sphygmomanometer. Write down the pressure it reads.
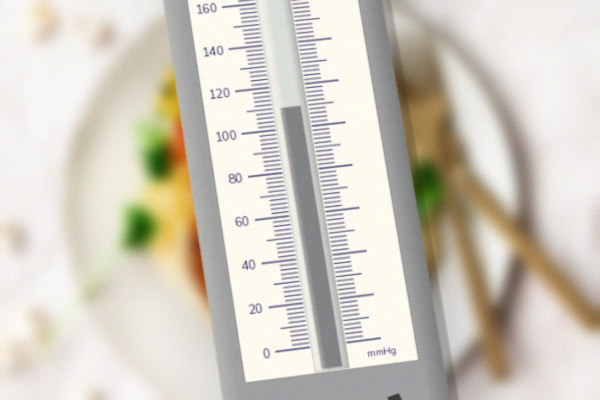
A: 110 mmHg
